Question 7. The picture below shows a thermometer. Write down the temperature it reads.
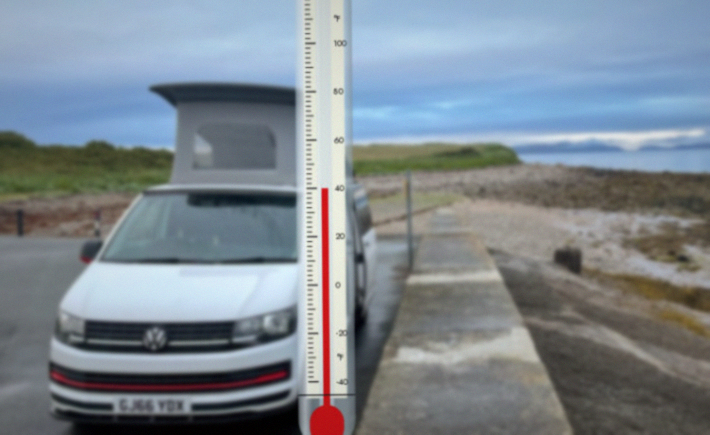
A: 40 °F
